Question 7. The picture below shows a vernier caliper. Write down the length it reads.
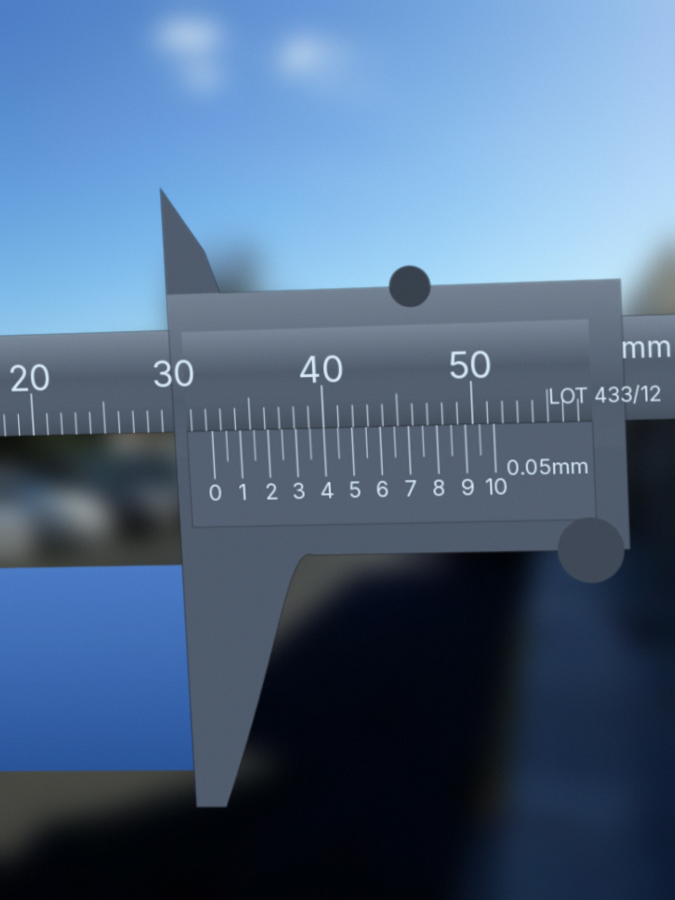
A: 32.4 mm
